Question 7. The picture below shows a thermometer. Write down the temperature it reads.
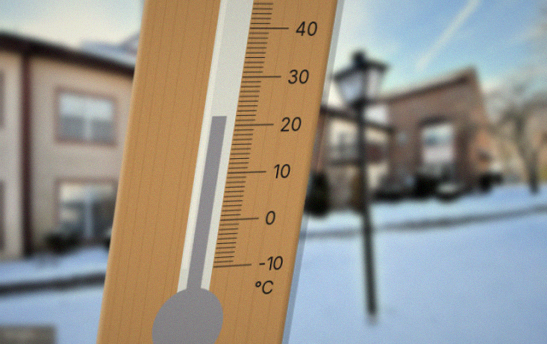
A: 22 °C
